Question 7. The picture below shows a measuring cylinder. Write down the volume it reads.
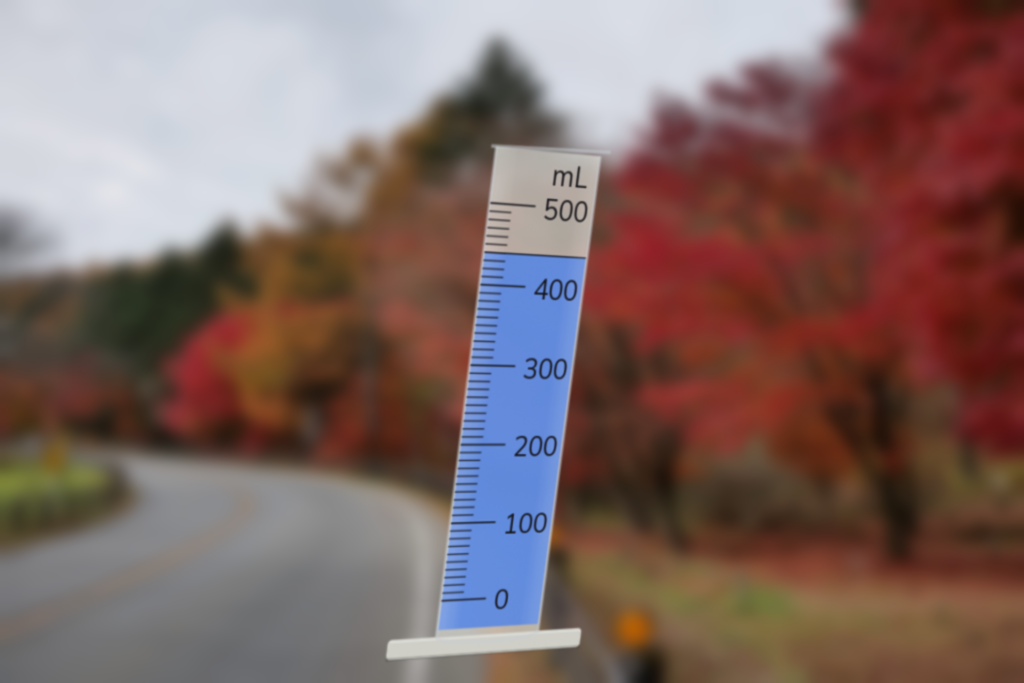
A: 440 mL
